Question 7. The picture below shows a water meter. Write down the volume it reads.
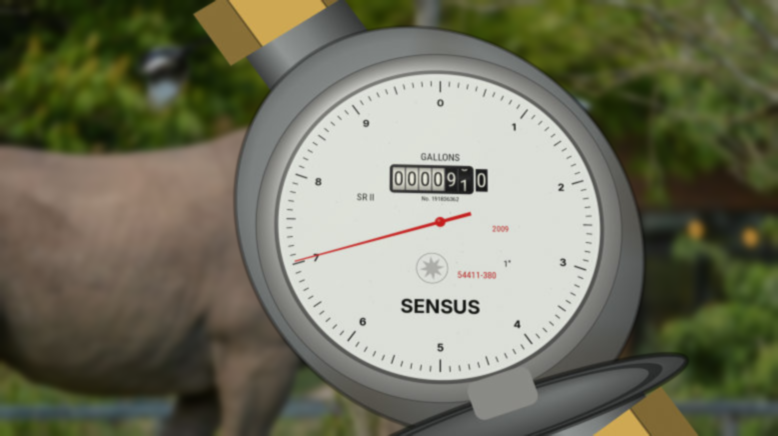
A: 907.0 gal
